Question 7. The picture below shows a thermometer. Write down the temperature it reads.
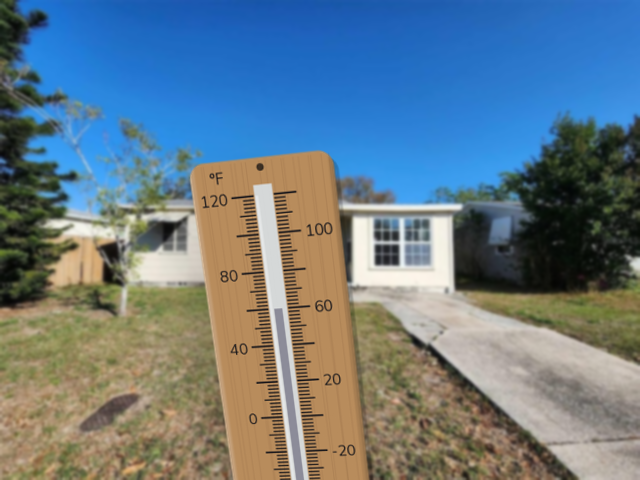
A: 60 °F
